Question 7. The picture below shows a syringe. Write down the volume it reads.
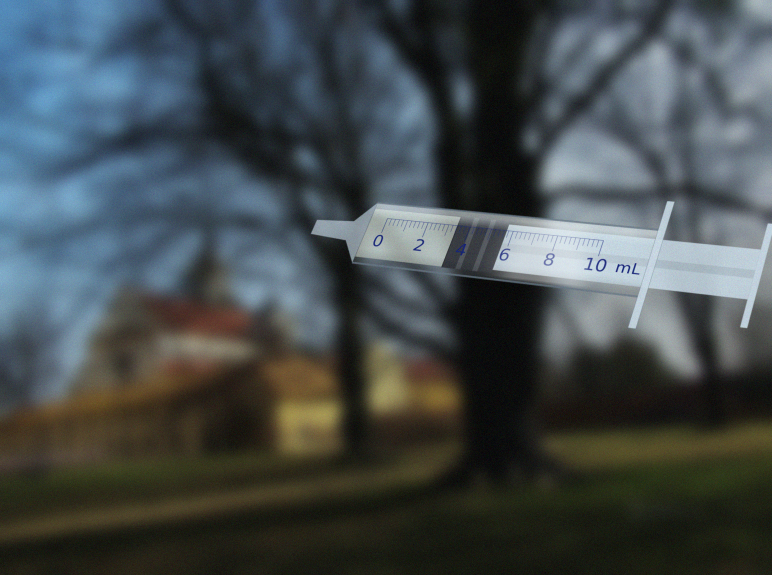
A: 3.4 mL
